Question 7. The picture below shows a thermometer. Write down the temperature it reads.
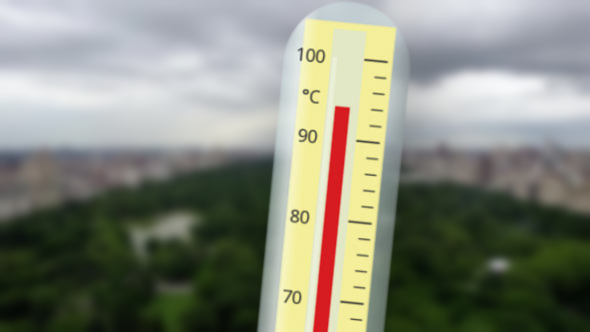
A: 94 °C
